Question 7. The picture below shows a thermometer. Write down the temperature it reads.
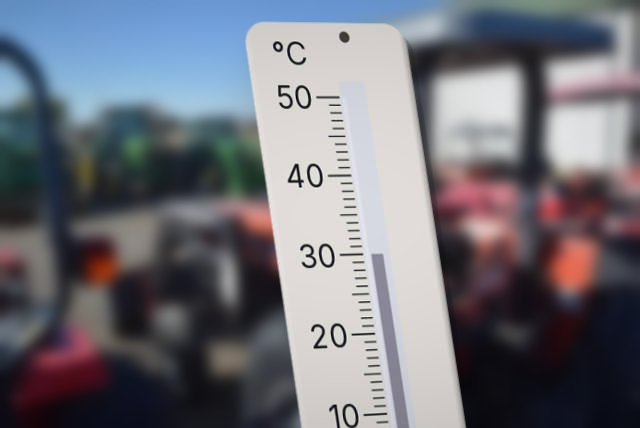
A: 30 °C
